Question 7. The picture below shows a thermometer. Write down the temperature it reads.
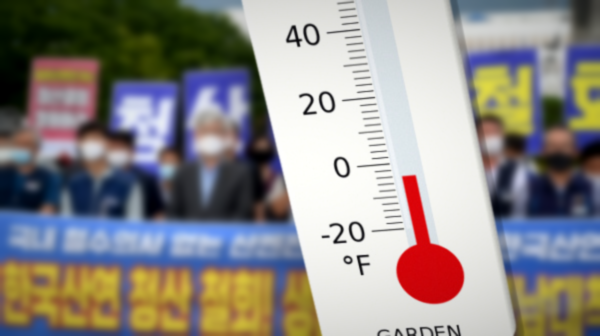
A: -4 °F
